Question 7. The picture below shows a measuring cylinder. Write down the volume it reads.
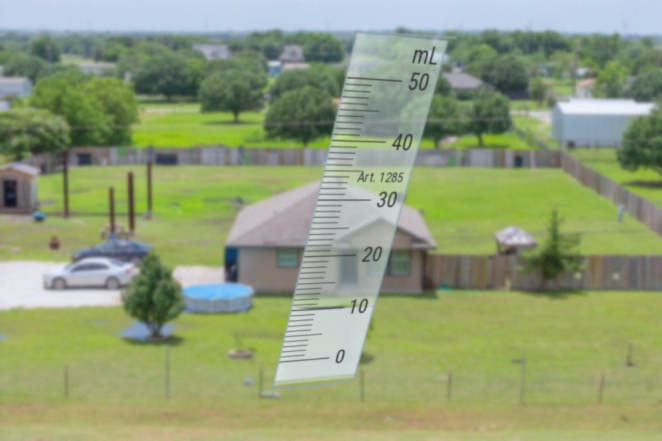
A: 10 mL
